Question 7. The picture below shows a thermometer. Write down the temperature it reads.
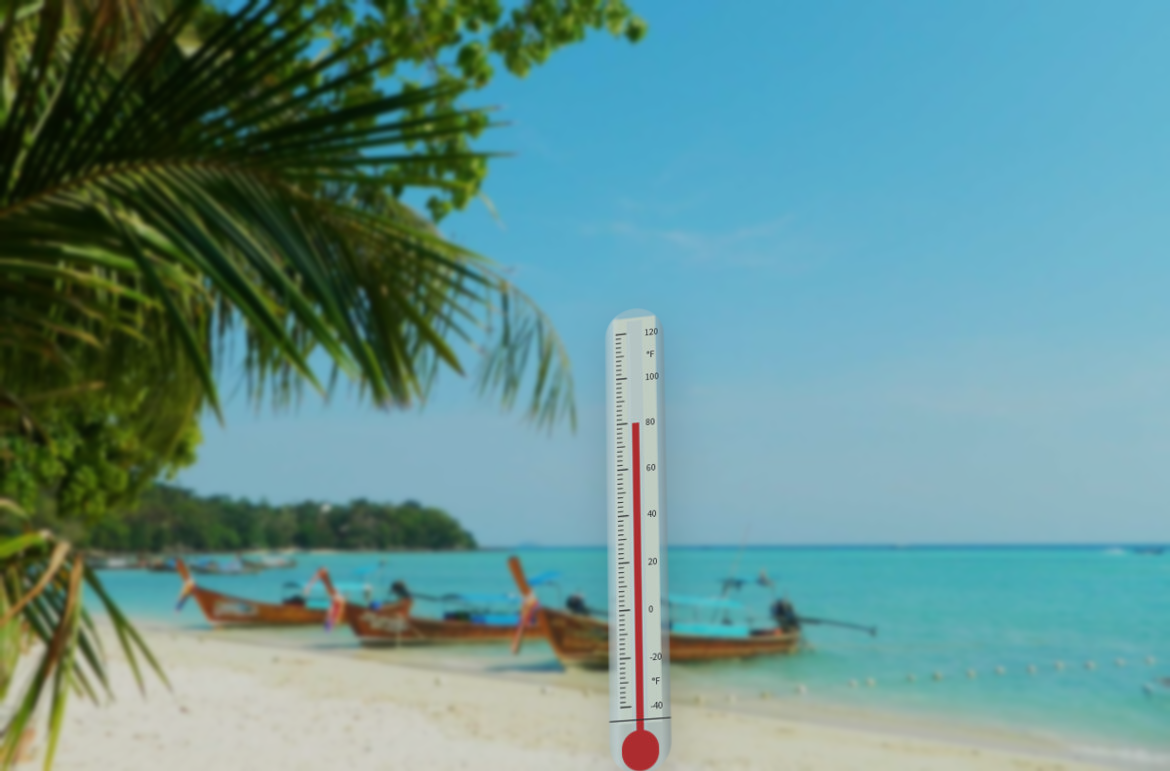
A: 80 °F
